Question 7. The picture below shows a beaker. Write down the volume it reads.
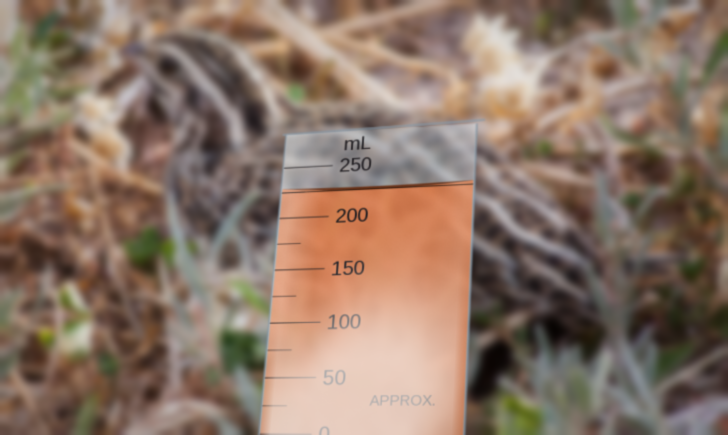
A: 225 mL
